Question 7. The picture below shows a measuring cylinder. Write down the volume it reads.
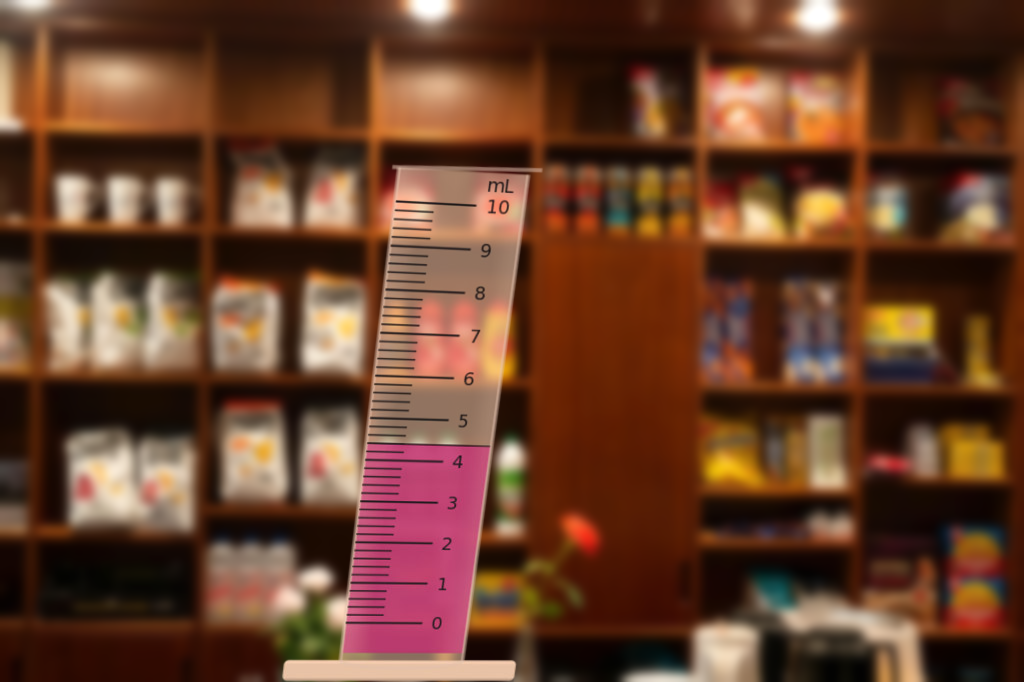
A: 4.4 mL
